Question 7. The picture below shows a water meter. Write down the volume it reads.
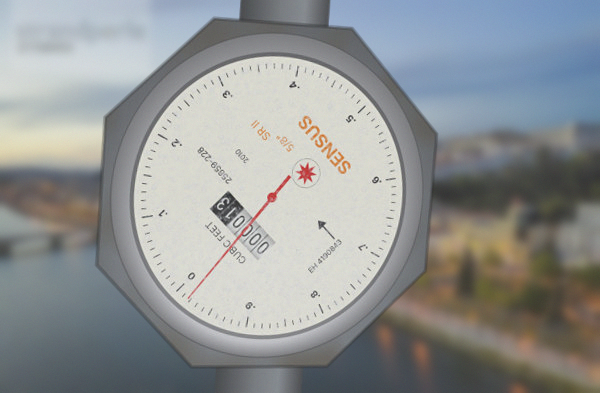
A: 12.98 ft³
